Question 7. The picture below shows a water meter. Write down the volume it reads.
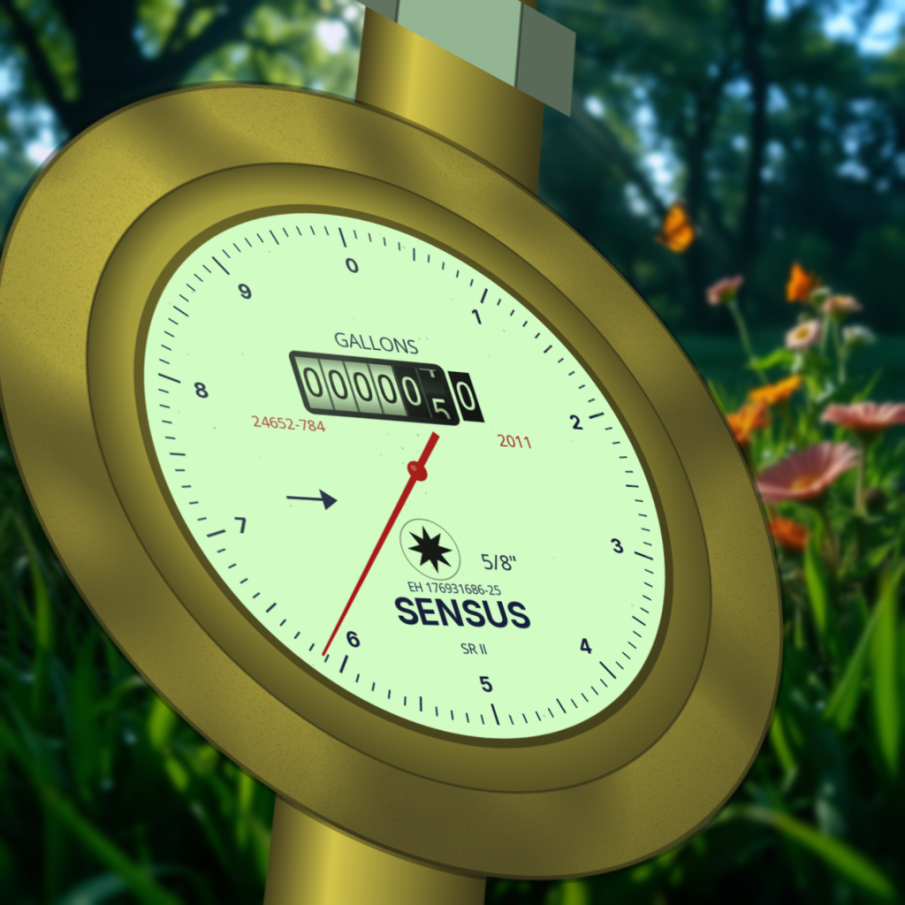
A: 46.1 gal
